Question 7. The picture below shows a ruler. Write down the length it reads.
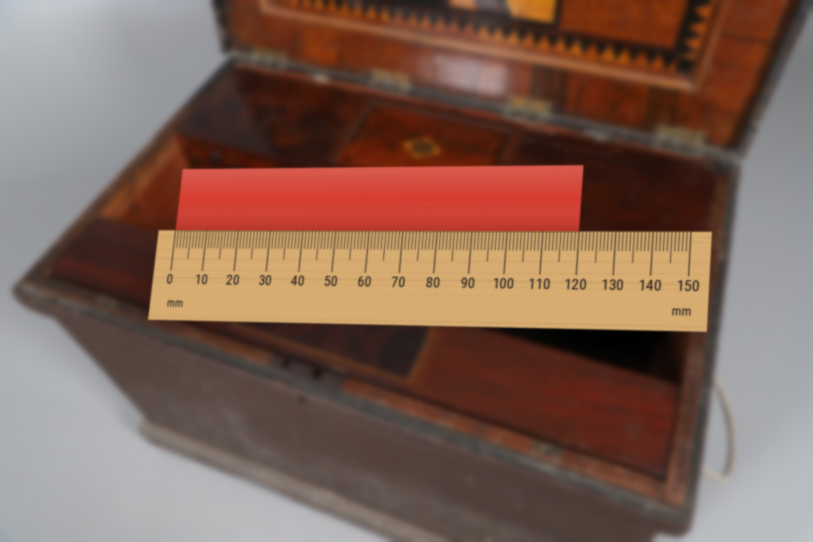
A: 120 mm
